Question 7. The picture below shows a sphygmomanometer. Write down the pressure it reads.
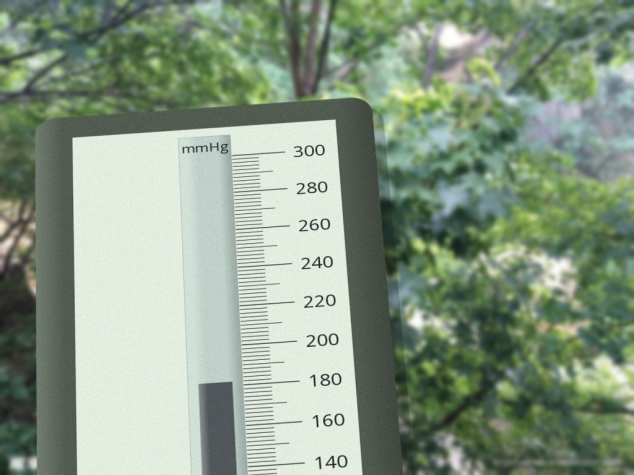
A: 182 mmHg
